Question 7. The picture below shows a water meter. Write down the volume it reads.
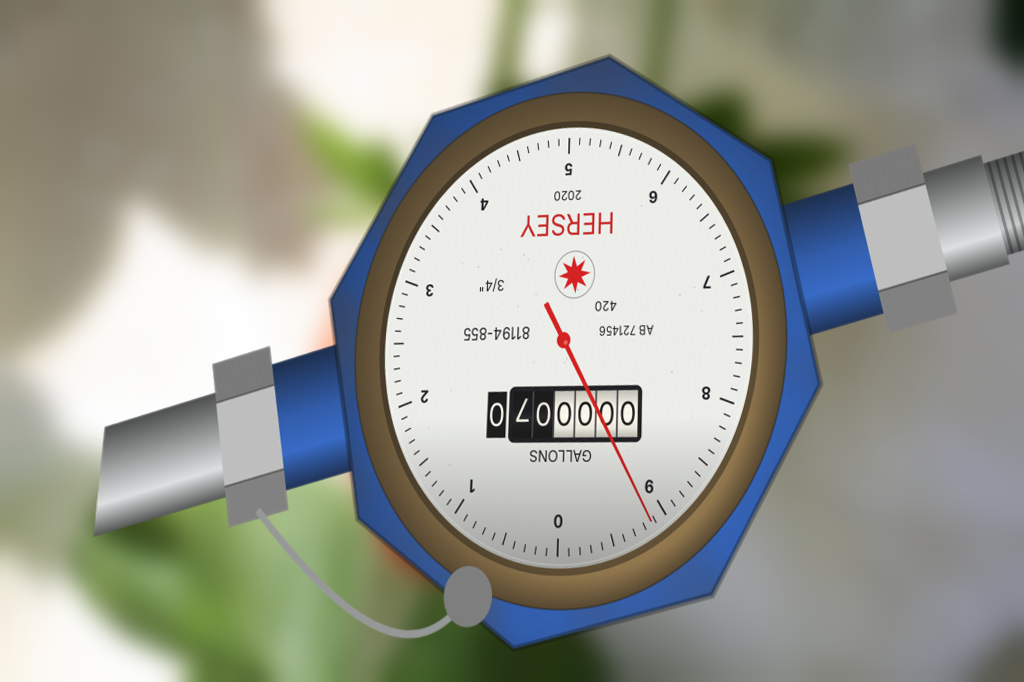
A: 69.1 gal
